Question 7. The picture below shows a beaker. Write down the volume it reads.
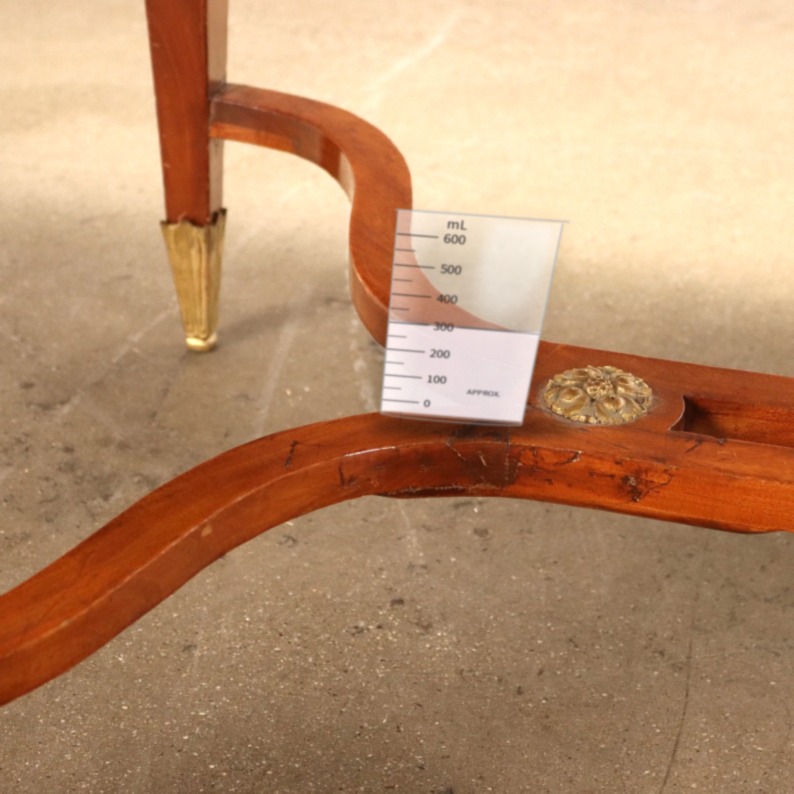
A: 300 mL
